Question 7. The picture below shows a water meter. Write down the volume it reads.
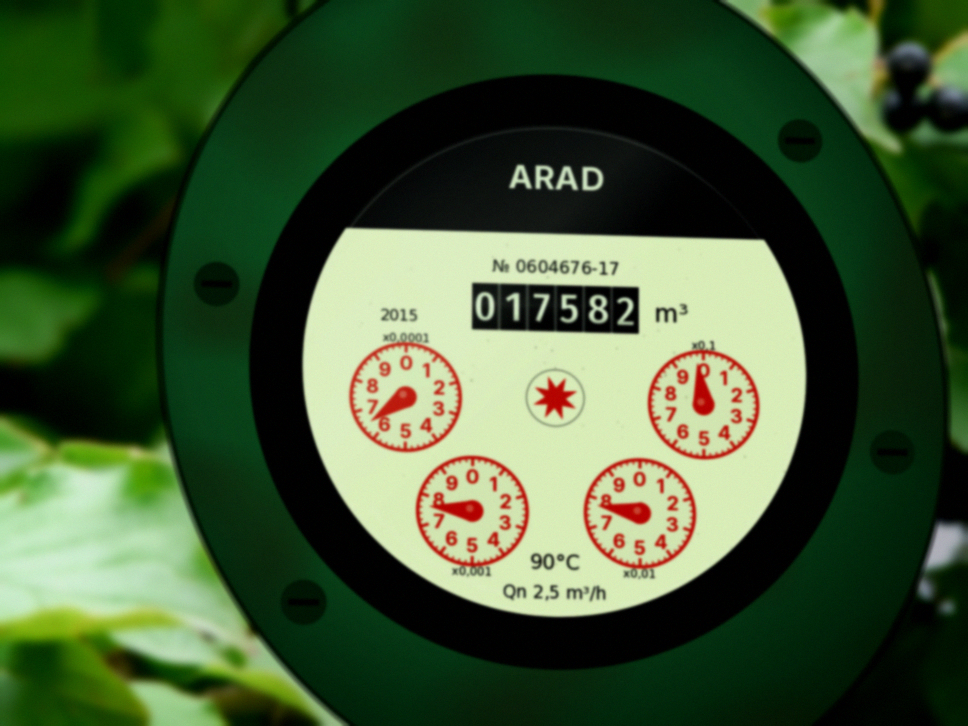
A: 17581.9776 m³
